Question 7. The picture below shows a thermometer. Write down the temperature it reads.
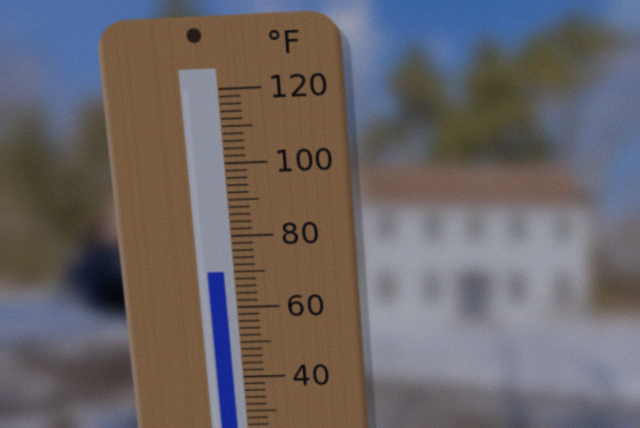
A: 70 °F
